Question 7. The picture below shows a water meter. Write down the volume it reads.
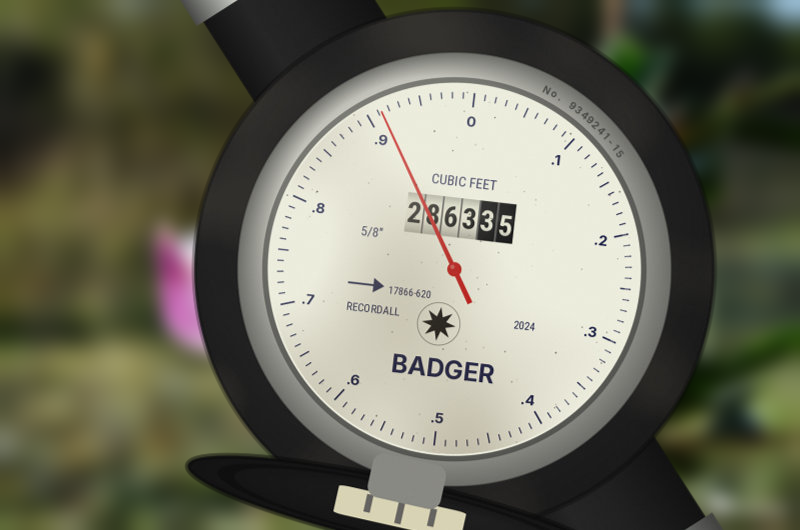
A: 286334.91 ft³
